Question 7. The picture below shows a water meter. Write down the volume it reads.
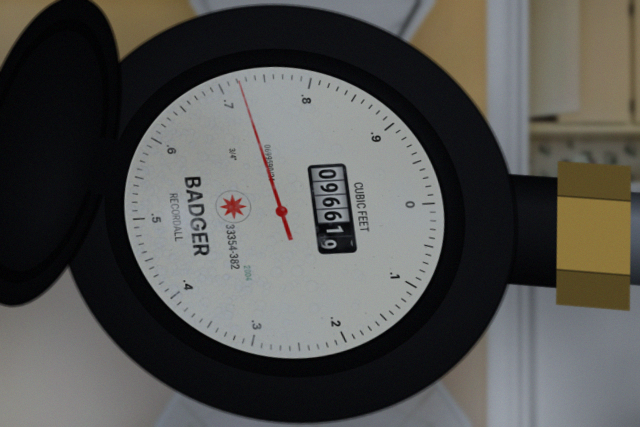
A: 96618.72 ft³
